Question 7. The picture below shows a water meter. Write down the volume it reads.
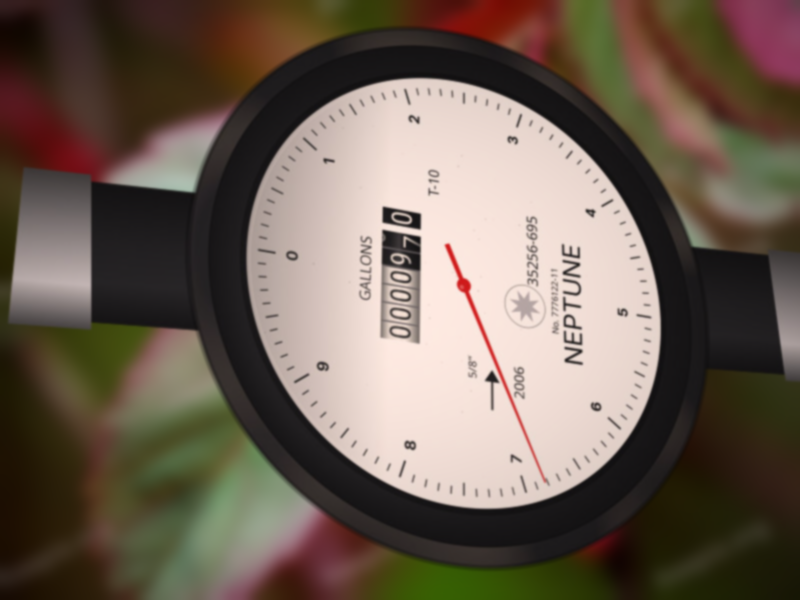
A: 966.8 gal
